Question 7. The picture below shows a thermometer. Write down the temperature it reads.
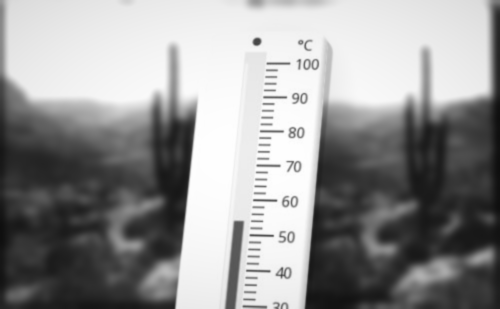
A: 54 °C
